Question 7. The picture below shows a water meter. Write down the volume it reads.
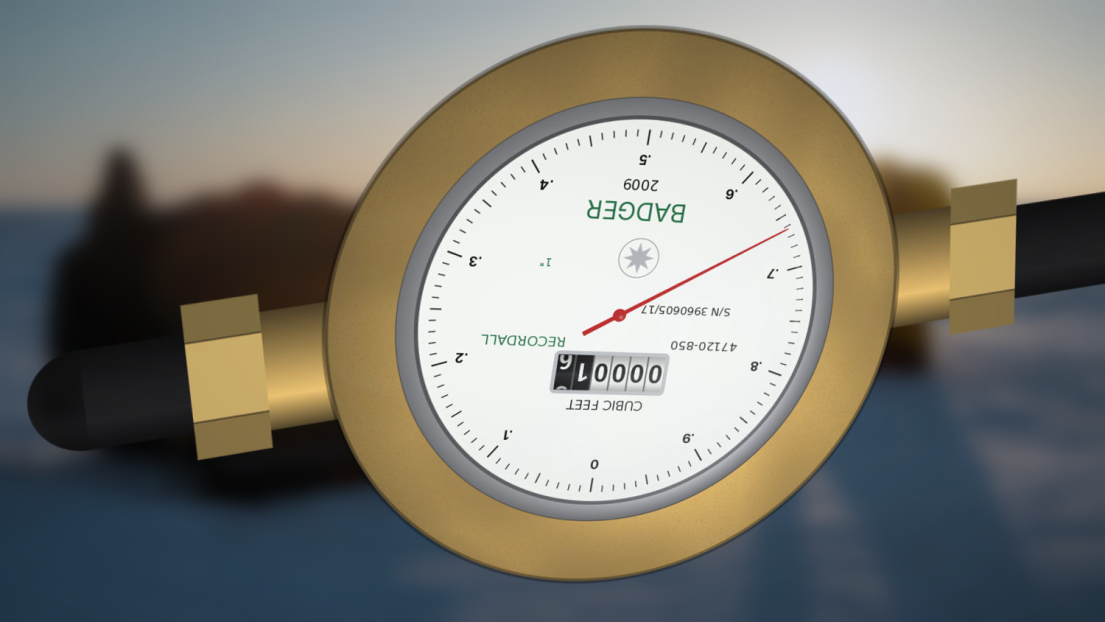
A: 15.66 ft³
